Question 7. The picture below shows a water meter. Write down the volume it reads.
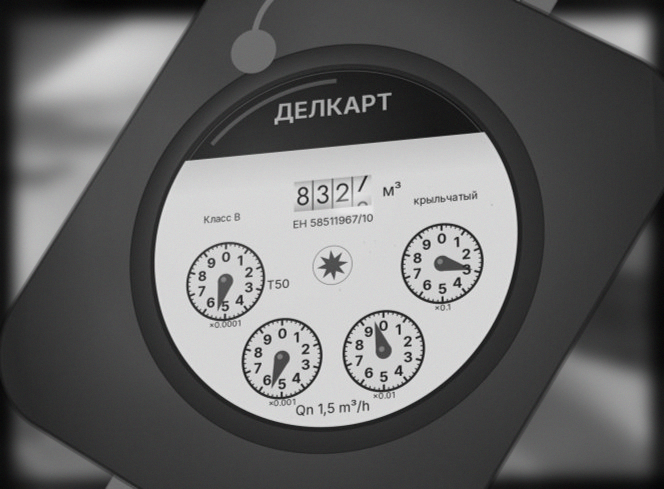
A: 8327.2955 m³
